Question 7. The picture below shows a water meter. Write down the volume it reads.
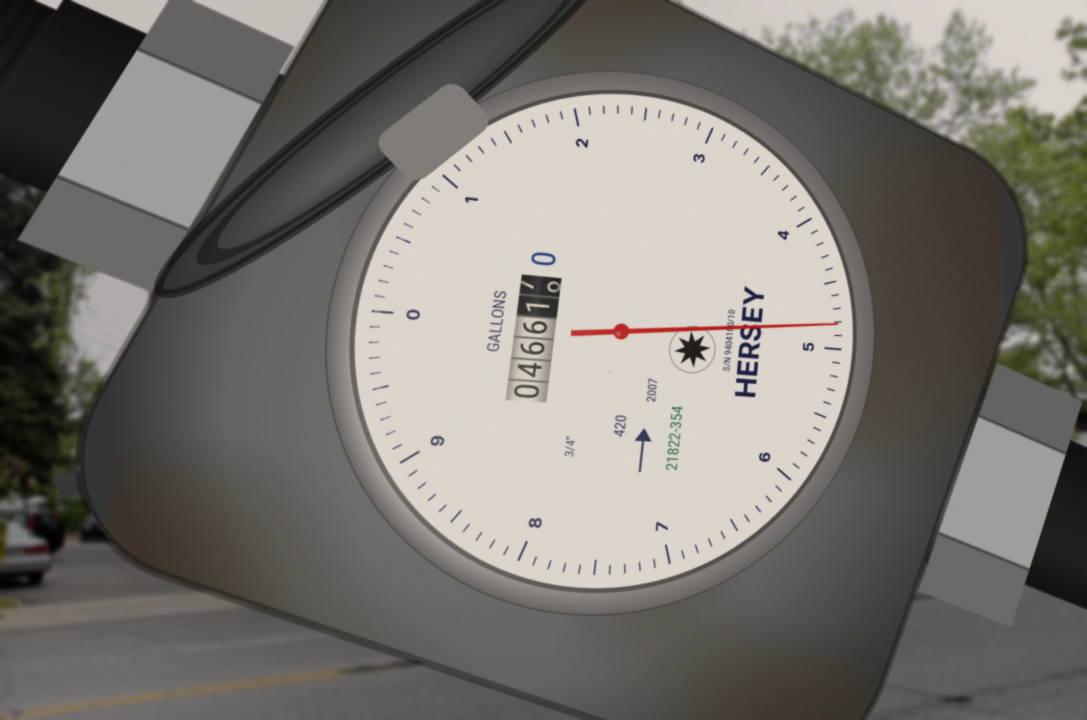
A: 466174.8 gal
